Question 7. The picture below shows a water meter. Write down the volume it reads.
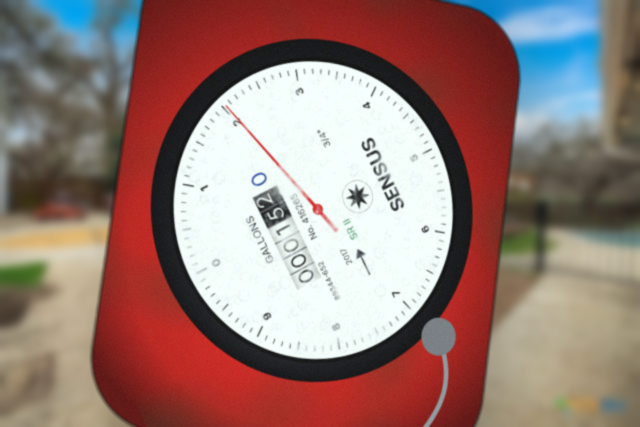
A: 1522.0 gal
